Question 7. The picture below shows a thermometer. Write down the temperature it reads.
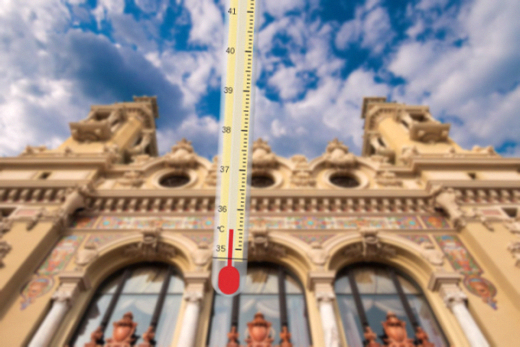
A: 35.5 °C
